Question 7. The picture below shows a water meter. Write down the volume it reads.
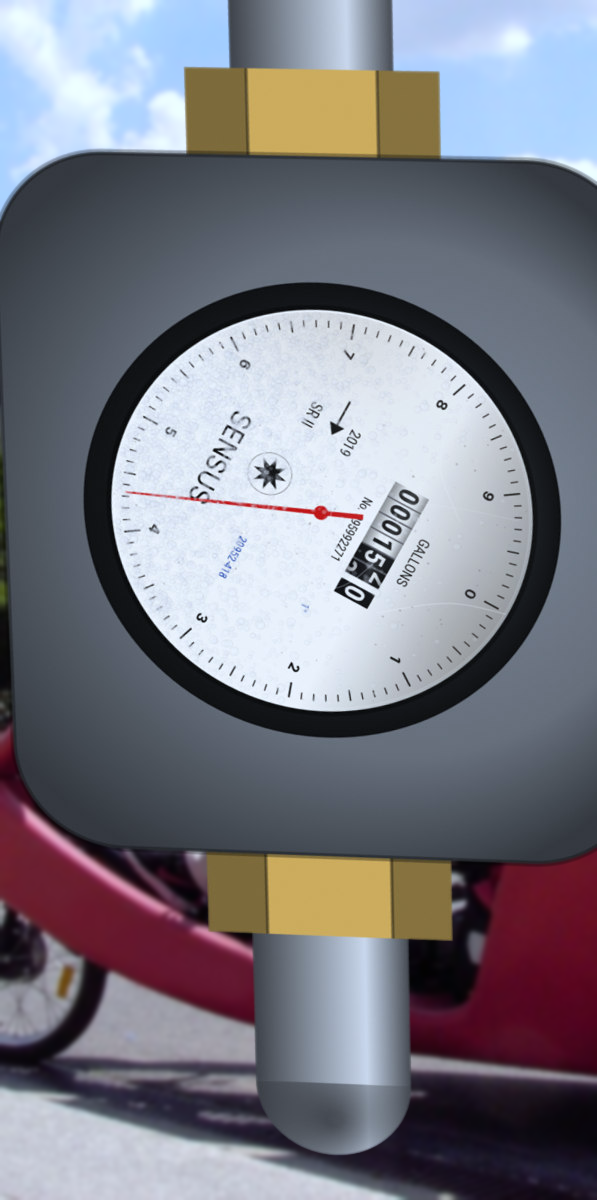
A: 1524.3 gal
